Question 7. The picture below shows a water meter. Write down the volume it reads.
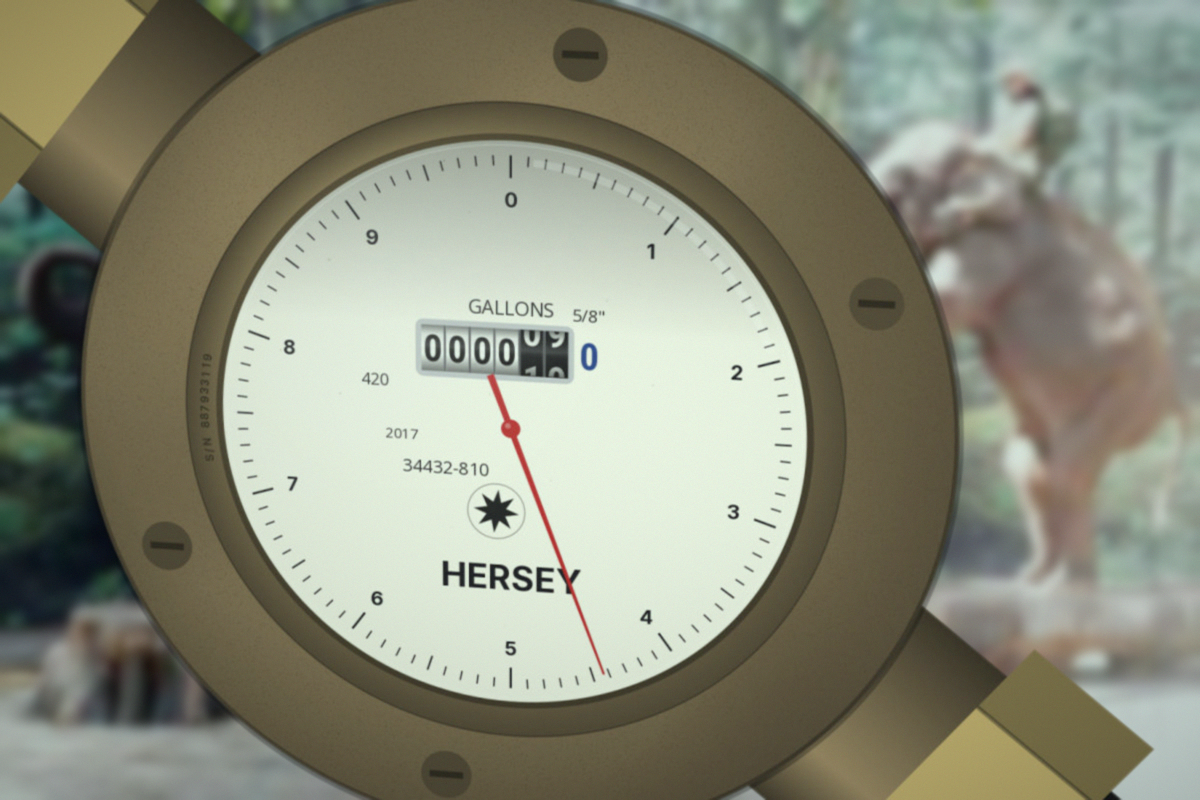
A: 94.4 gal
